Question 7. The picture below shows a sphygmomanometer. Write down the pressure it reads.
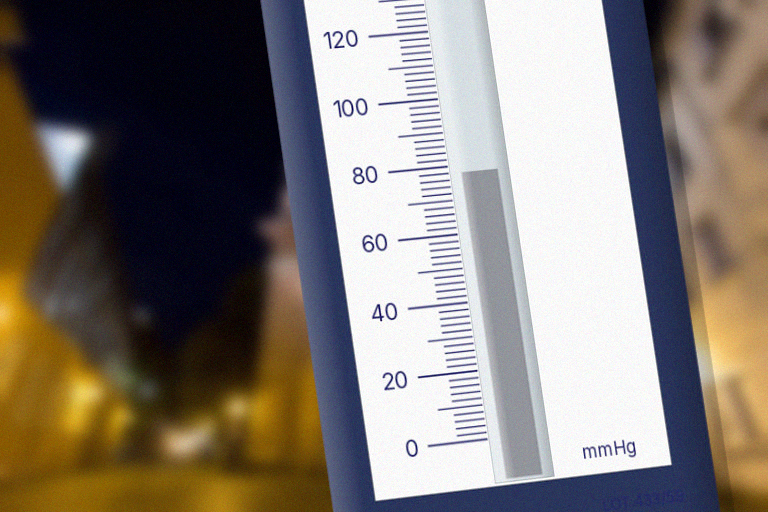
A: 78 mmHg
